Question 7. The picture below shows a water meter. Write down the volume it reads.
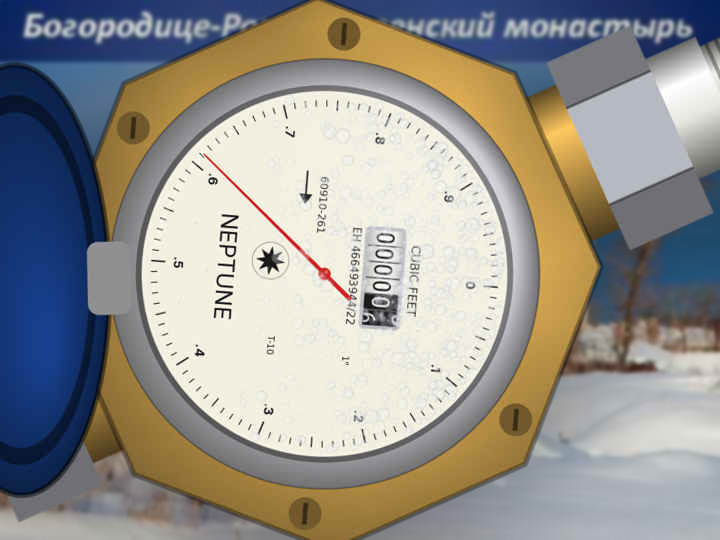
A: 5.61 ft³
